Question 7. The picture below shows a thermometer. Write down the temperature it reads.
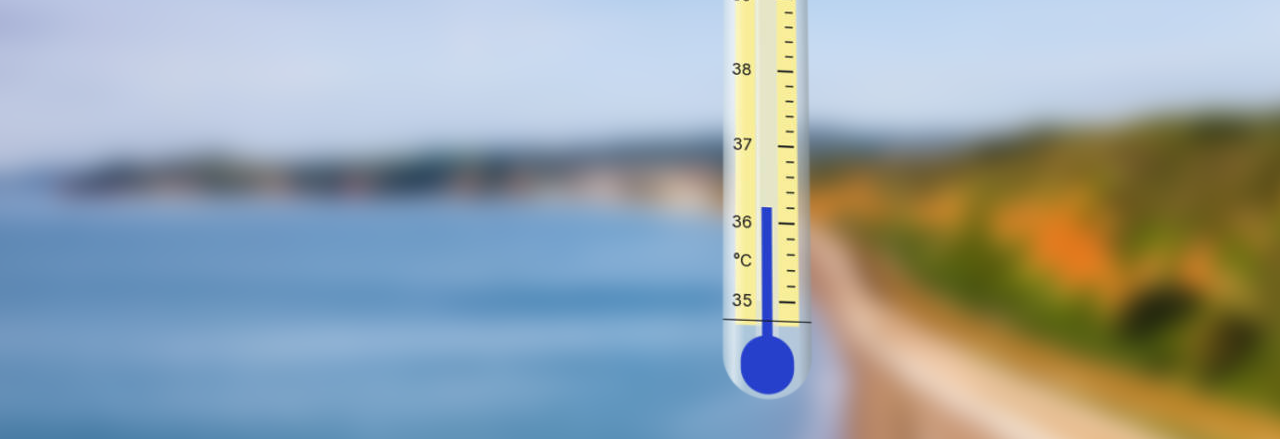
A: 36.2 °C
